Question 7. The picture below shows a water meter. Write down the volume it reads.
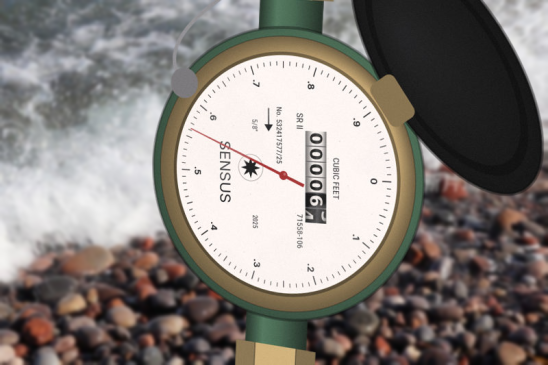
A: 63.56 ft³
